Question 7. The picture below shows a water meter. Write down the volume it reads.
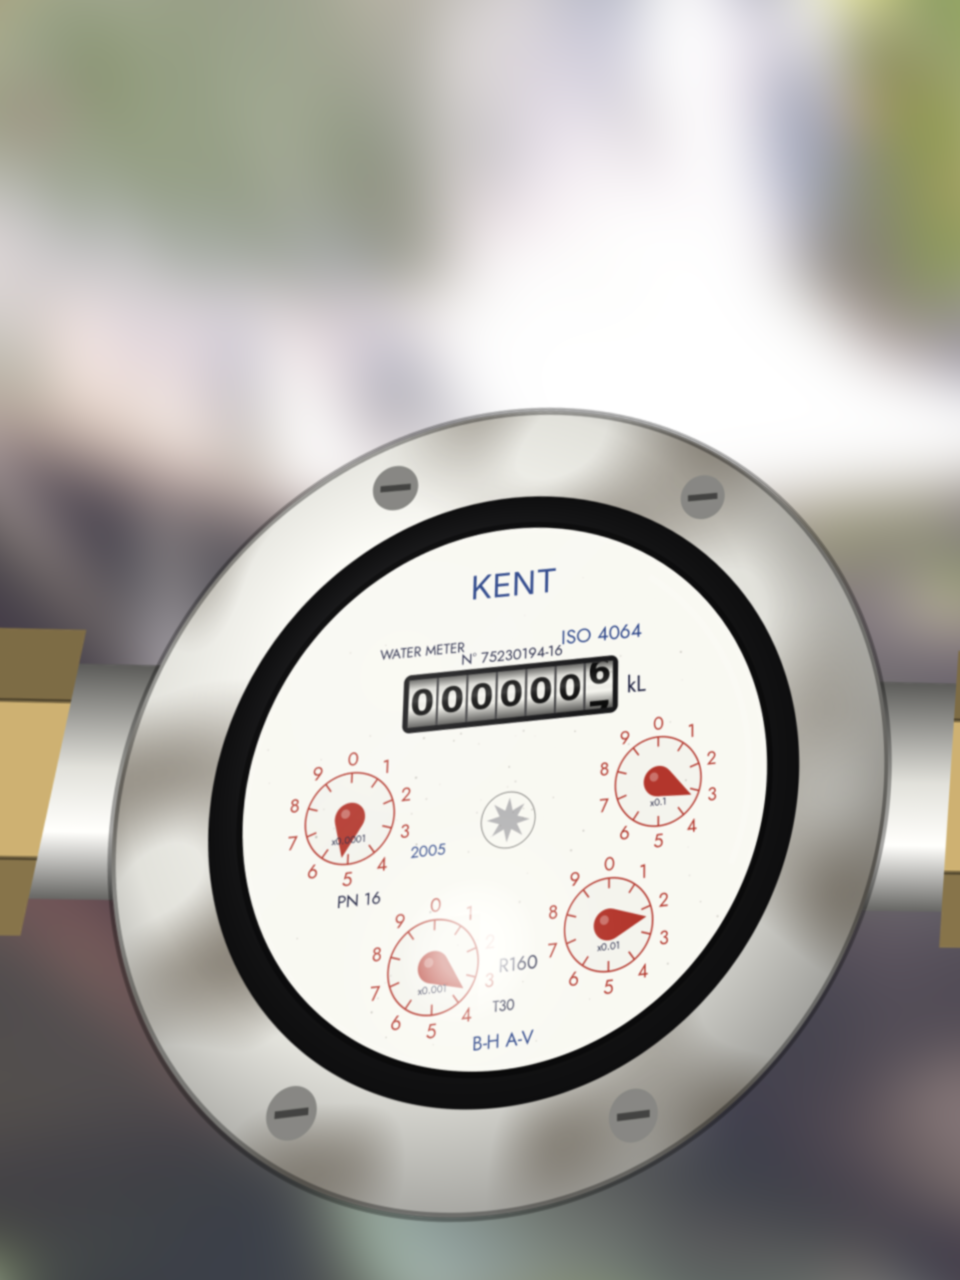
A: 6.3235 kL
